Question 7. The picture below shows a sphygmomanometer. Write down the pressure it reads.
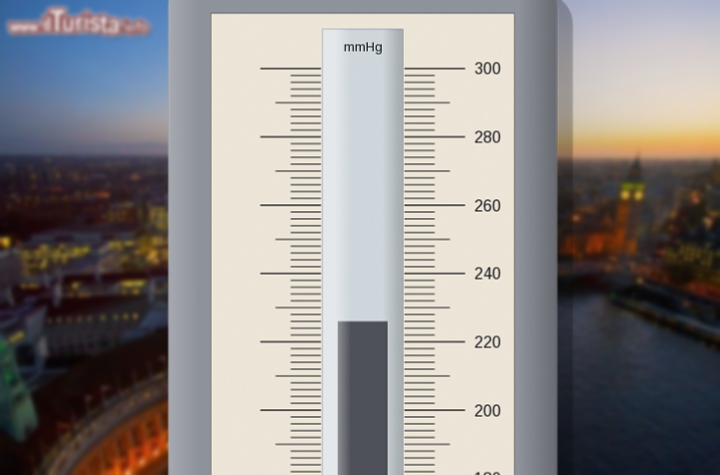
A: 226 mmHg
